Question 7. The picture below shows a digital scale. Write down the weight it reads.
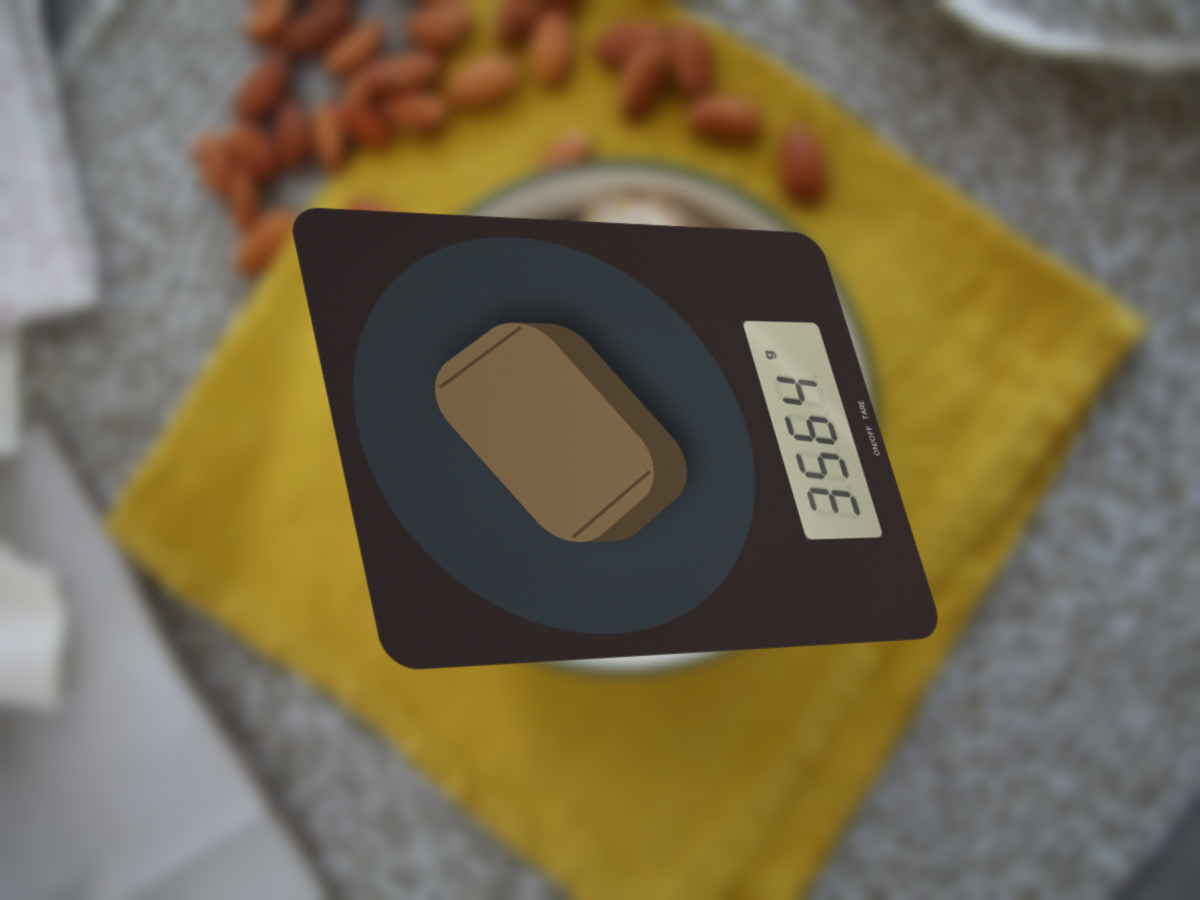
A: 3564 g
